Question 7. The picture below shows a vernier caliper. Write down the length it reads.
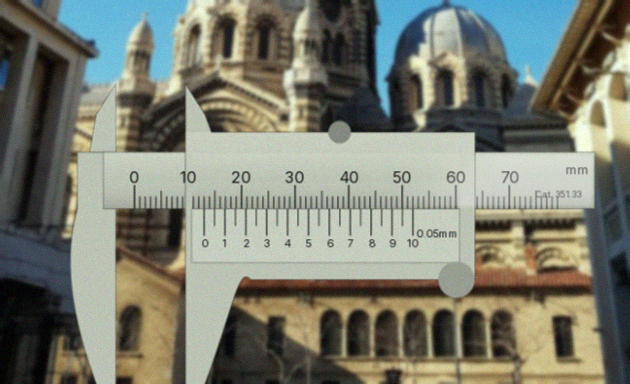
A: 13.0 mm
